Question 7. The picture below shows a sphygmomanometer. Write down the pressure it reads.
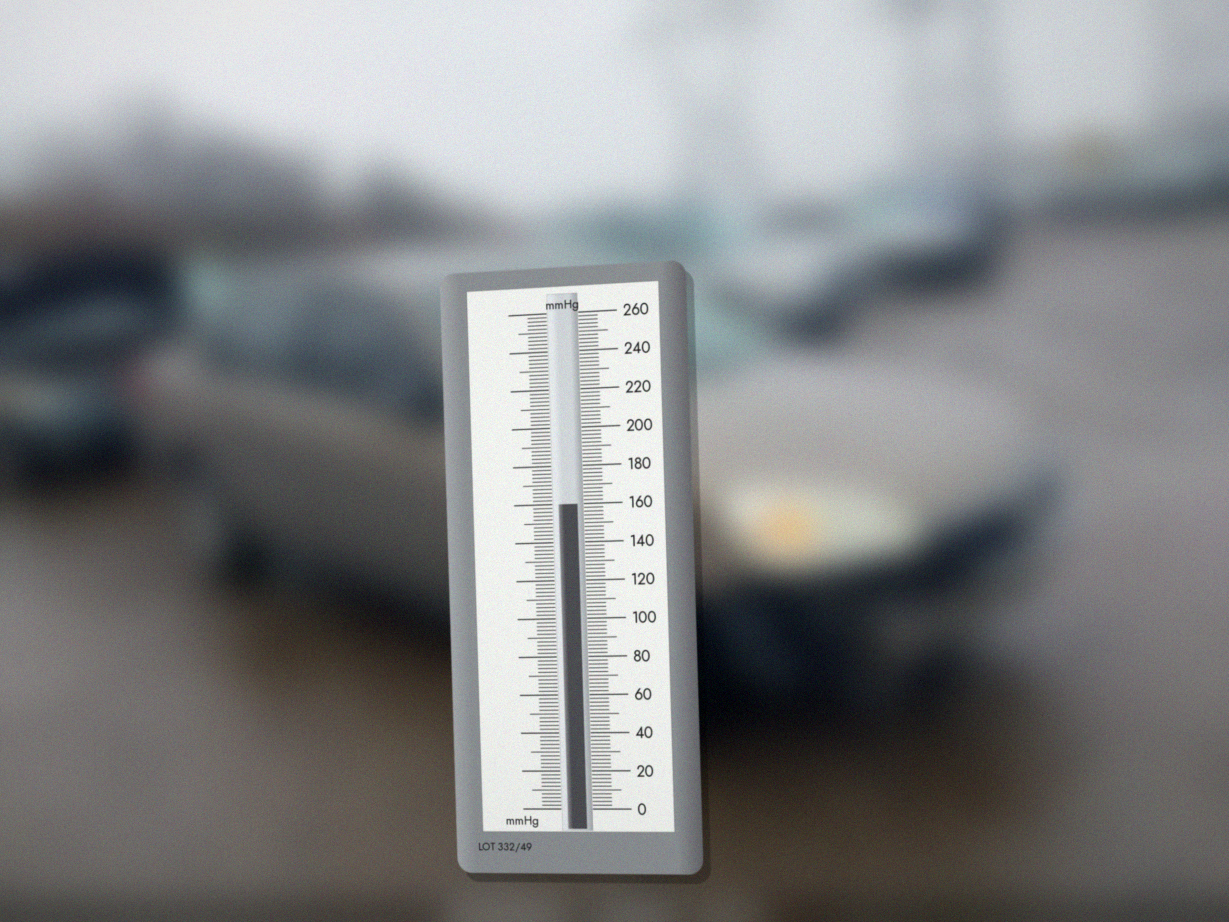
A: 160 mmHg
